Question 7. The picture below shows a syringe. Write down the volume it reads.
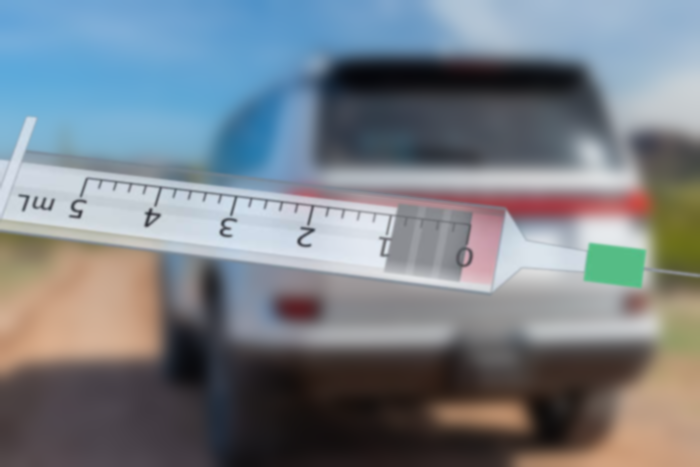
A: 0 mL
